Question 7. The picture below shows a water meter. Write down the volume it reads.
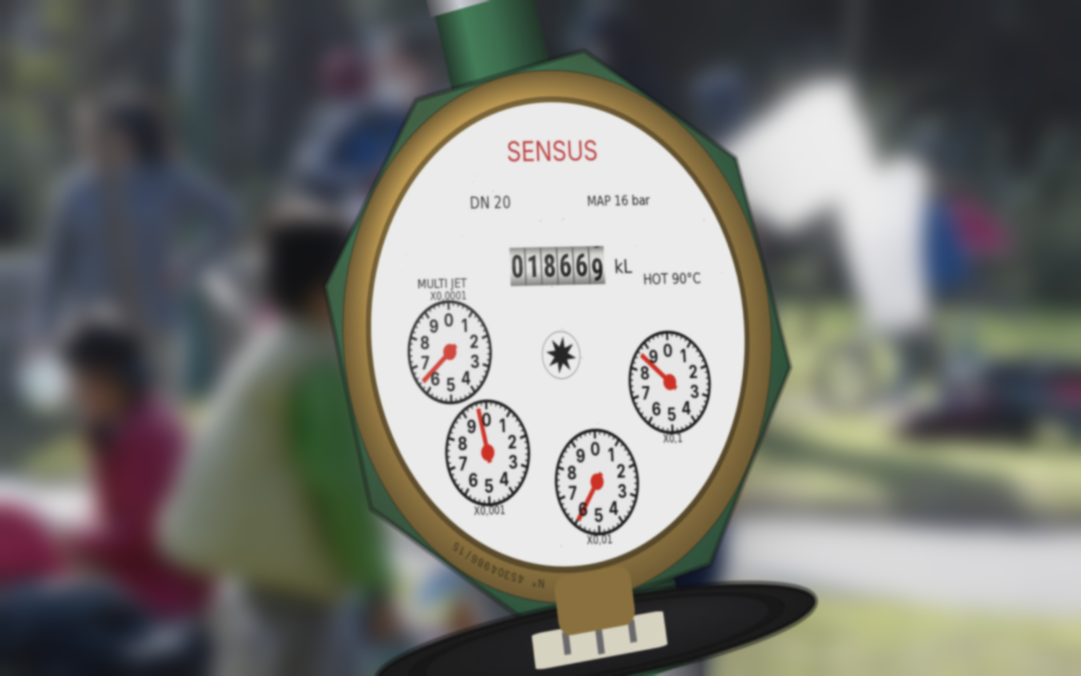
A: 18668.8596 kL
